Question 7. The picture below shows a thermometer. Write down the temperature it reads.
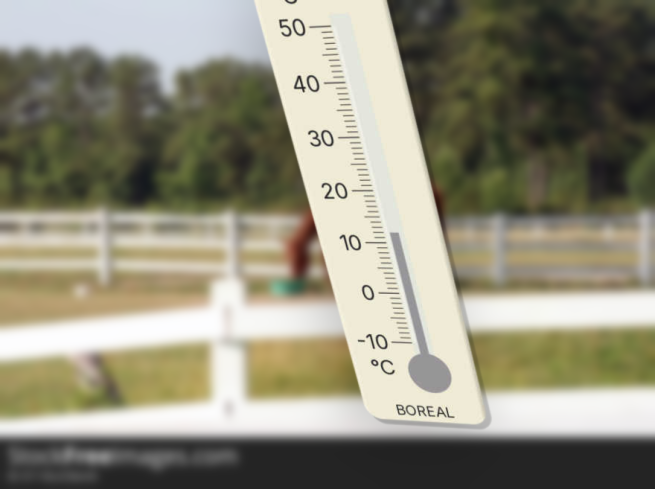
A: 12 °C
